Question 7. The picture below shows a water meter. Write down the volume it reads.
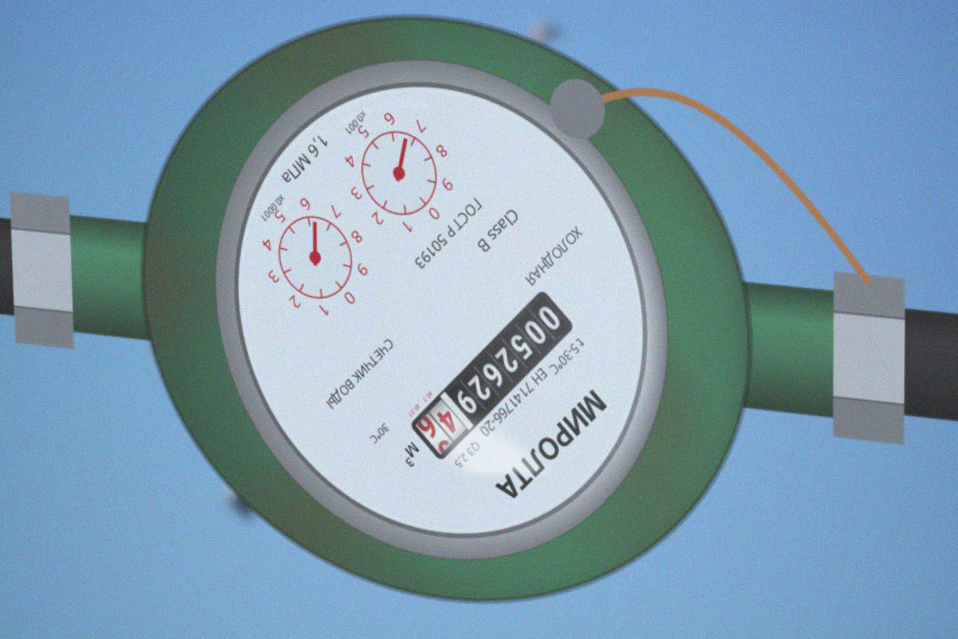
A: 52629.4566 m³
